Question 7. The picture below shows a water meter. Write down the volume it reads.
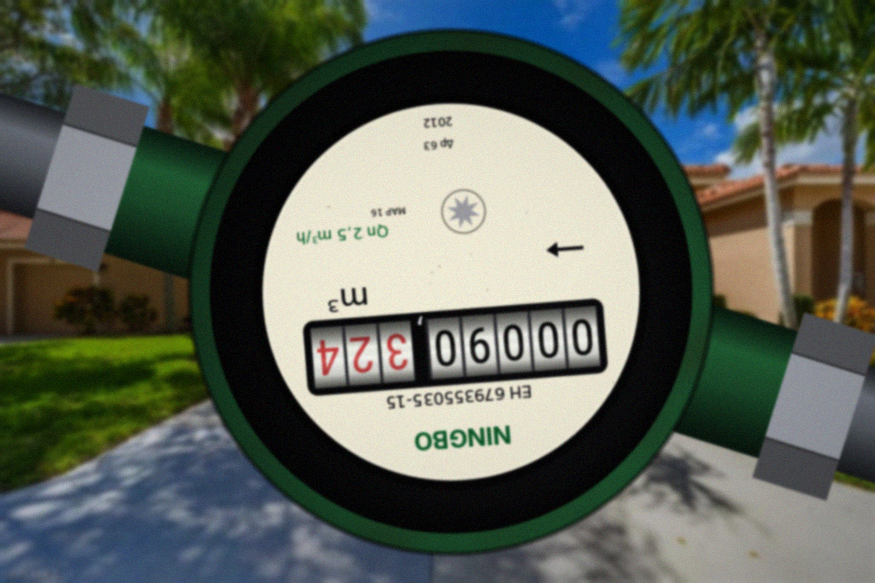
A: 90.324 m³
